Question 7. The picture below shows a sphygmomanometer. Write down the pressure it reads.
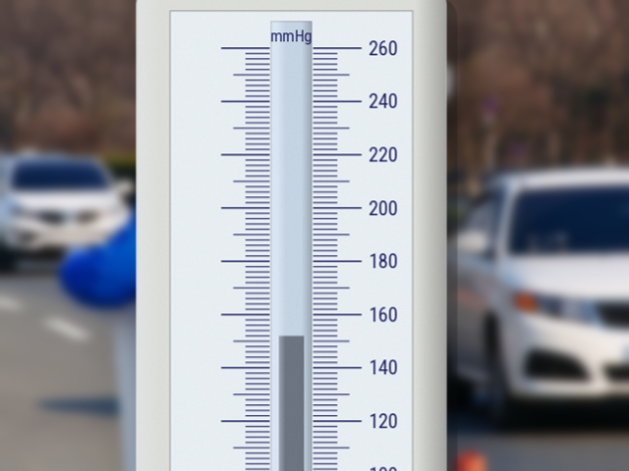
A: 152 mmHg
